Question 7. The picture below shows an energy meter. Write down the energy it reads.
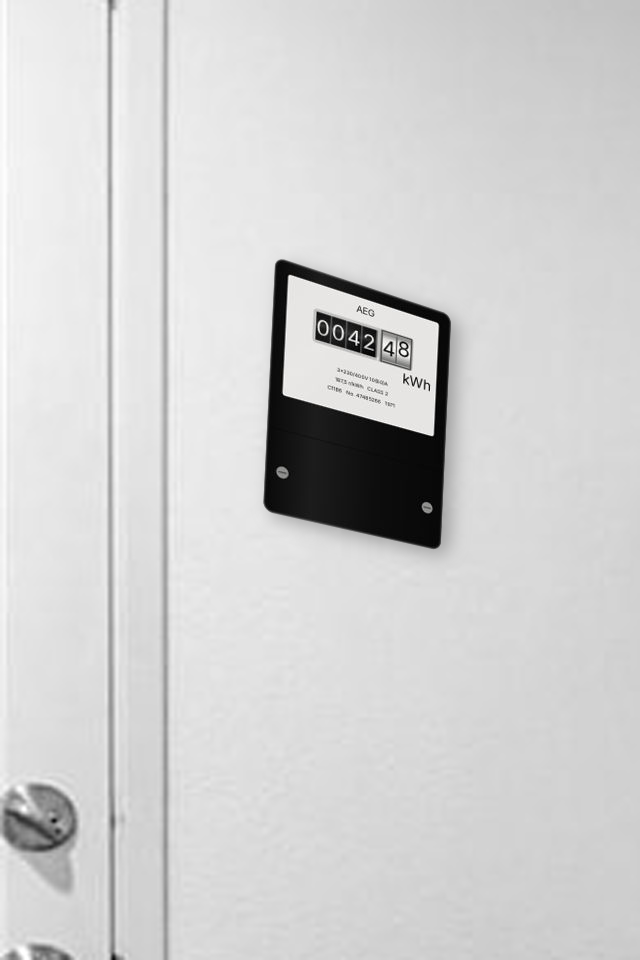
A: 42.48 kWh
